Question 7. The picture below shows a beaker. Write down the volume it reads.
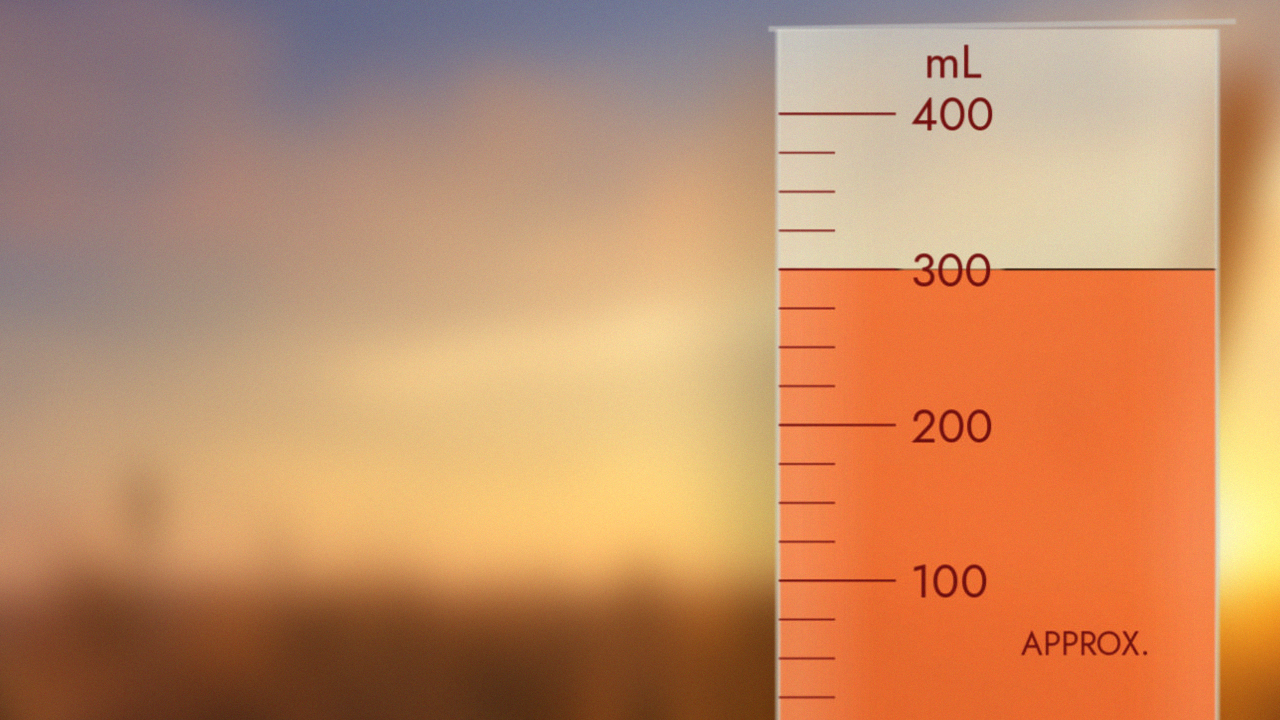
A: 300 mL
